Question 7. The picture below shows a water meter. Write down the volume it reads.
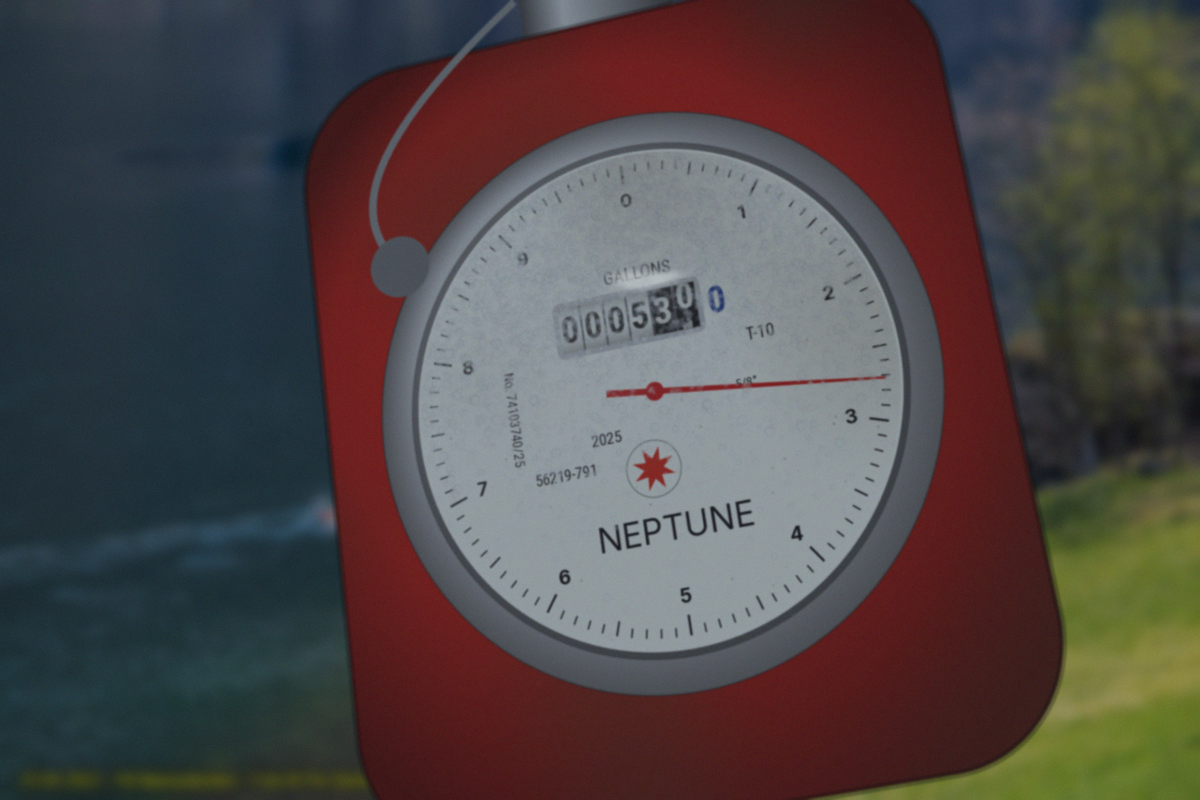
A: 5302.7 gal
